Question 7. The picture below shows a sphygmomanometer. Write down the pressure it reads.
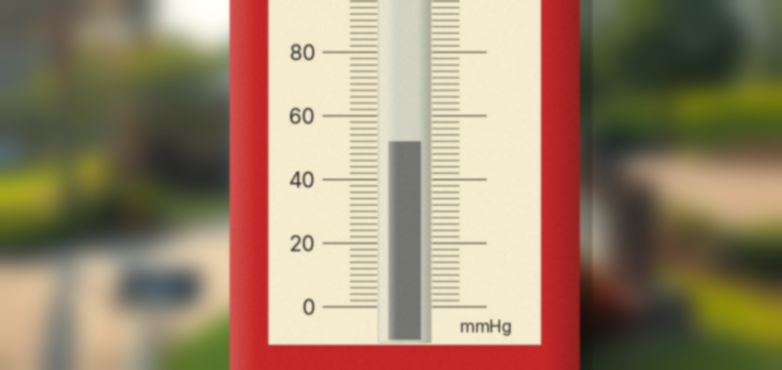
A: 52 mmHg
